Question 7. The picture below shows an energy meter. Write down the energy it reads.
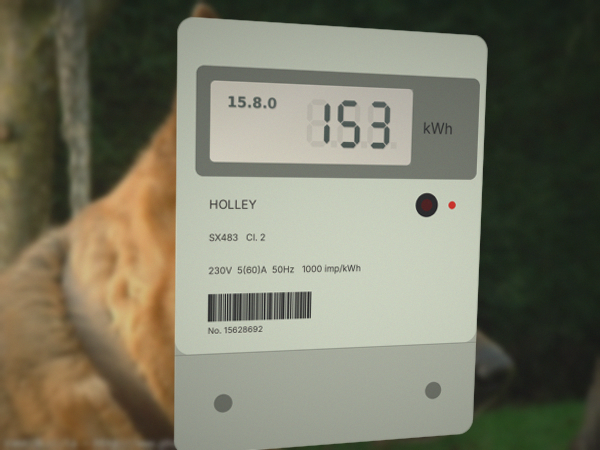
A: 153 kWh
